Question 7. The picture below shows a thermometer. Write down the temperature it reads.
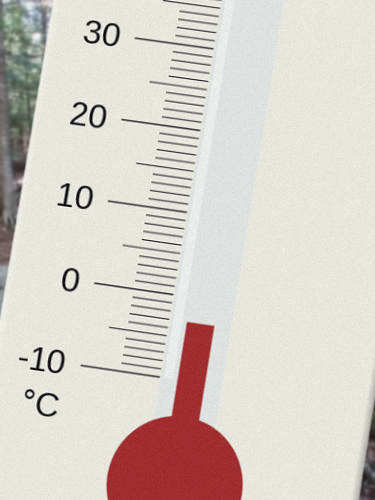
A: -3 °C
